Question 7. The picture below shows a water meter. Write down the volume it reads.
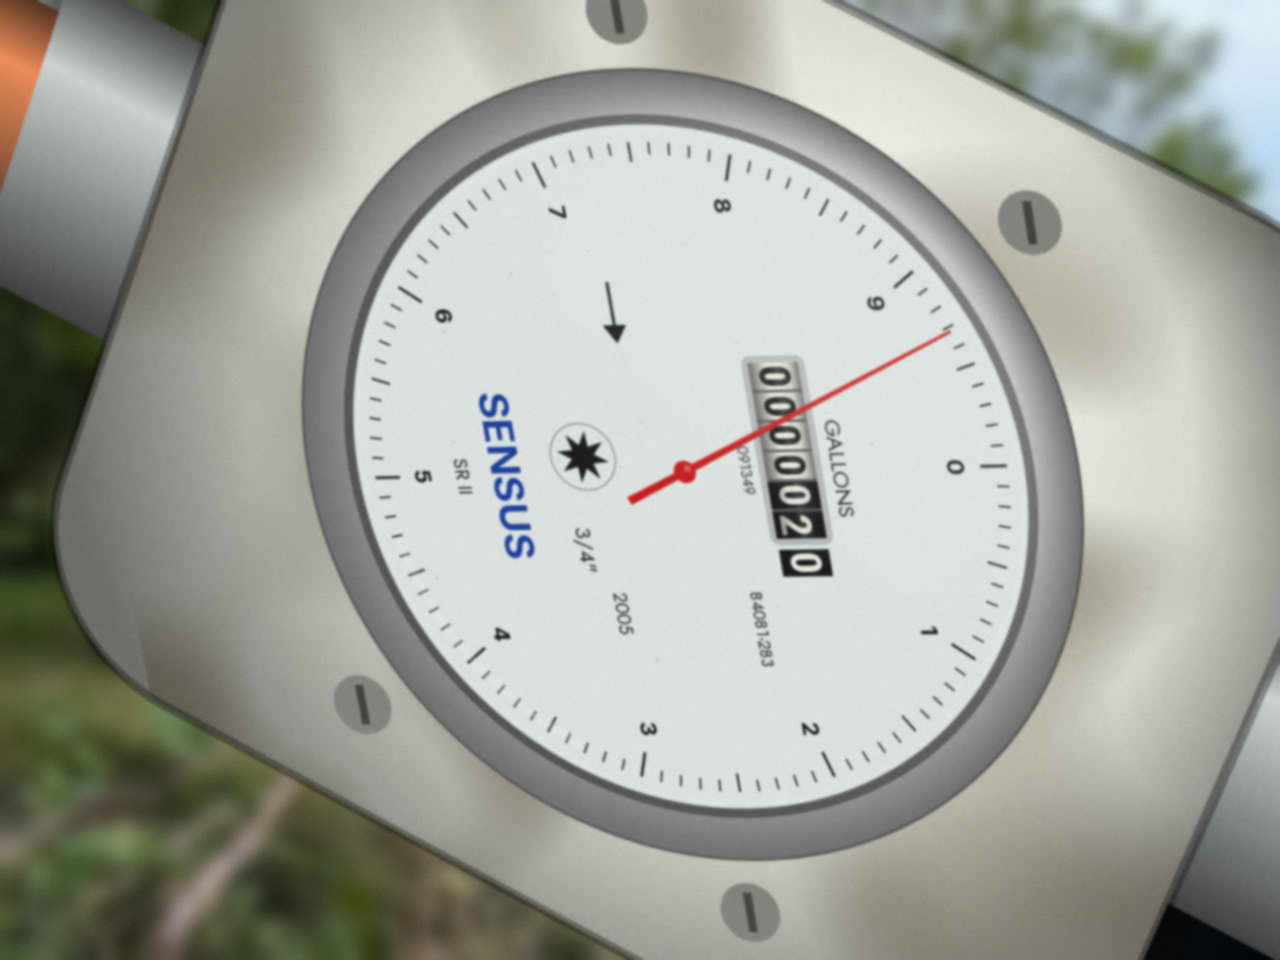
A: 19.3 gal
